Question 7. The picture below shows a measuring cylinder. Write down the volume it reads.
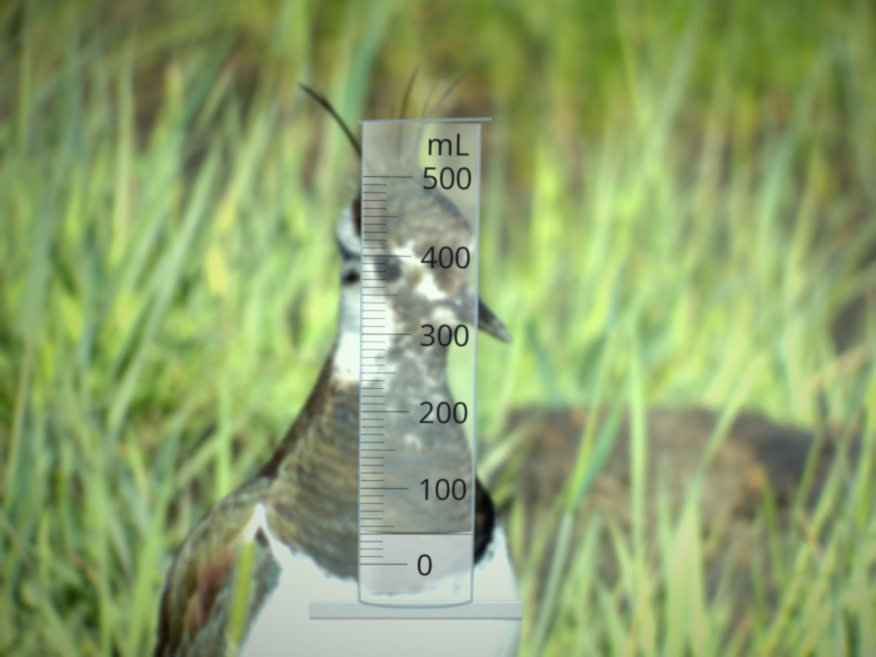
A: 40 mL
